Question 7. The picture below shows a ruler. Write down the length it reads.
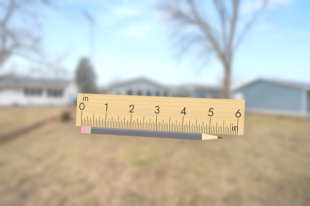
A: 5.5 in
